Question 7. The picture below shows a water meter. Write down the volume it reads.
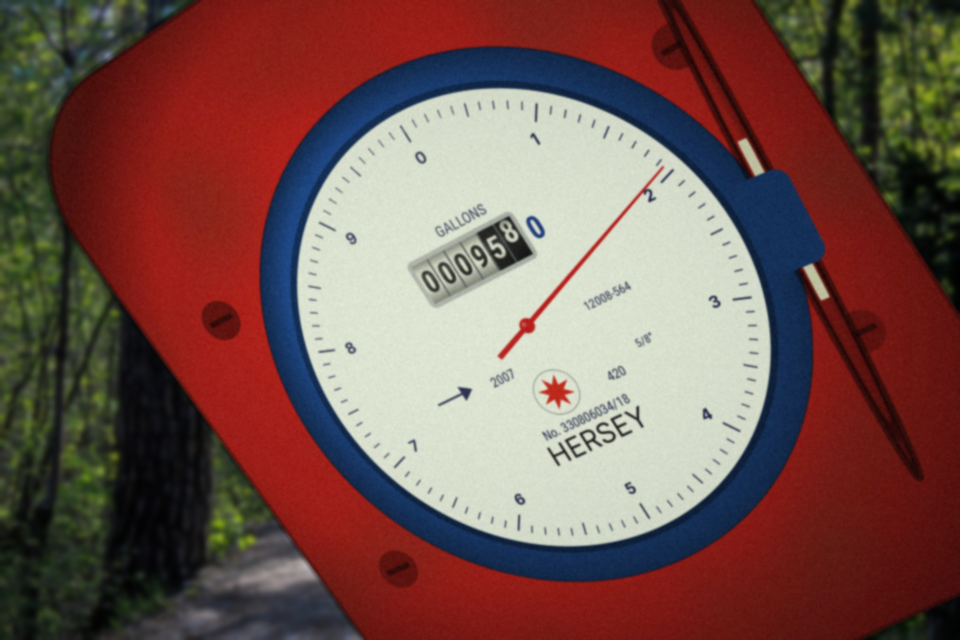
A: 9581.9 gal
